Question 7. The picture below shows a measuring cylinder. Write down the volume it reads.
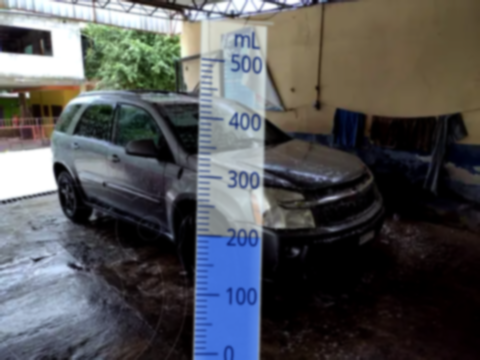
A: 200 mL
